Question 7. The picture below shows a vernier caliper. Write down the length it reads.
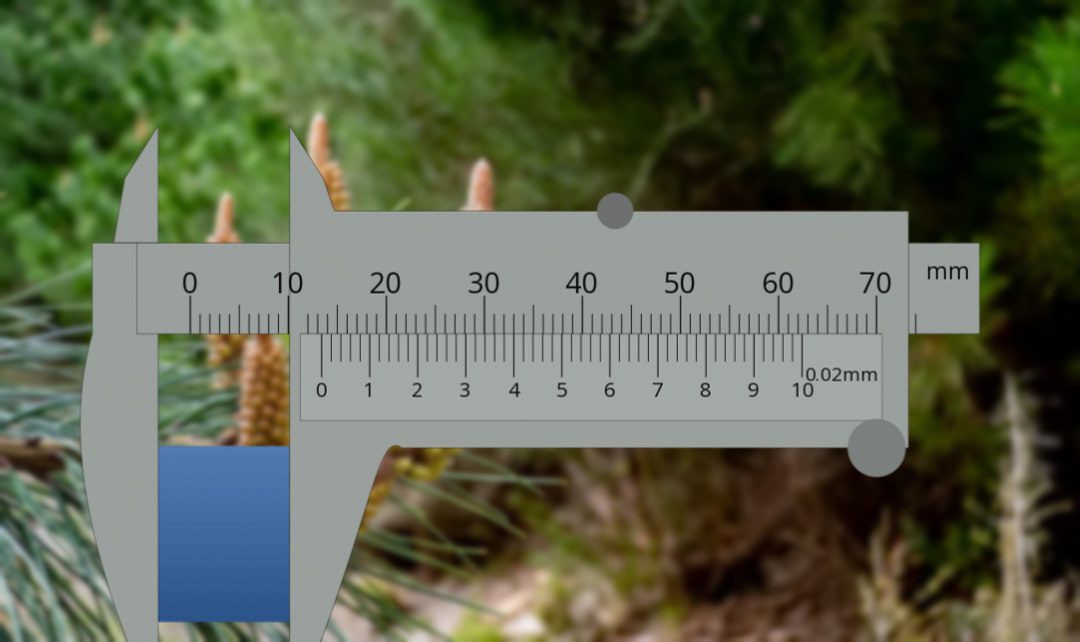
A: 13.4 mm
